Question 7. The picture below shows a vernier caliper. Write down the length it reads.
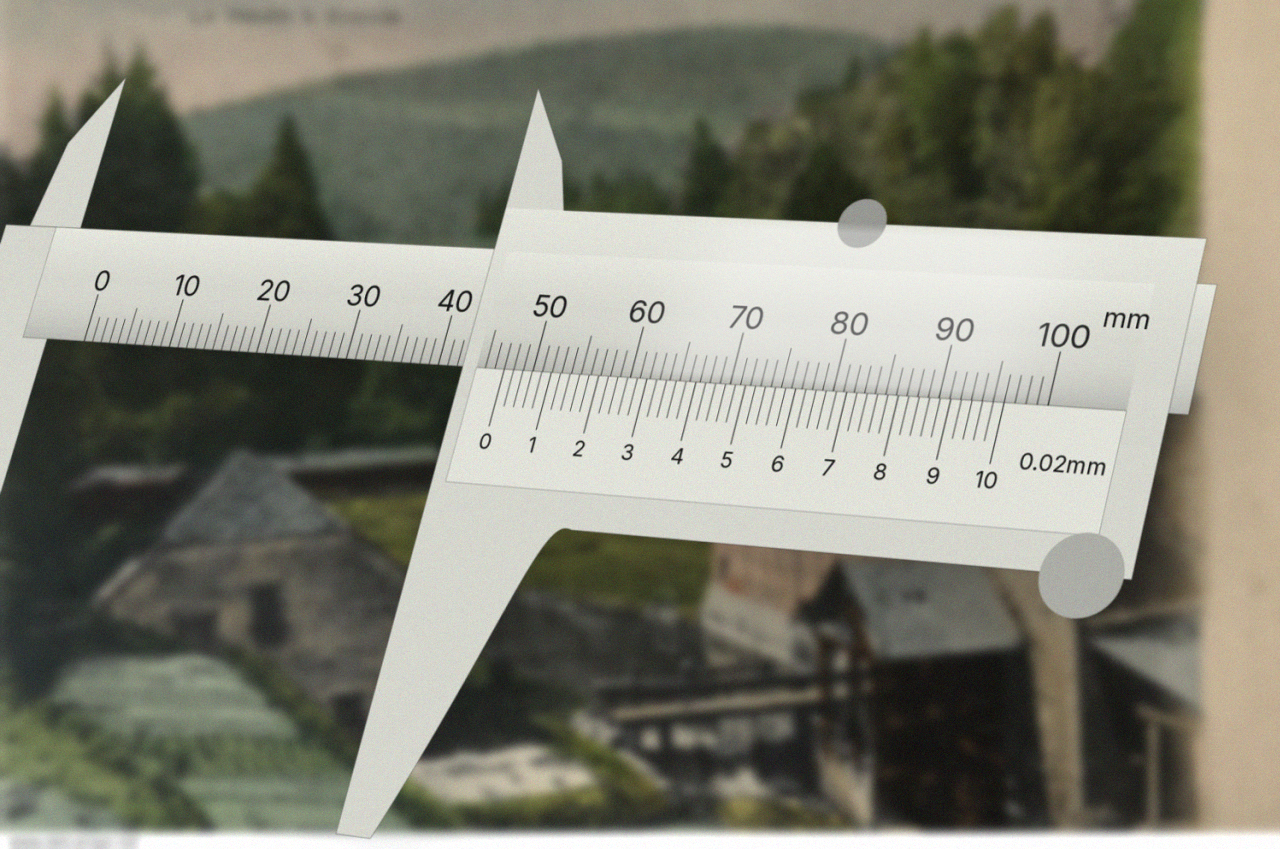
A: 47.0 mm
